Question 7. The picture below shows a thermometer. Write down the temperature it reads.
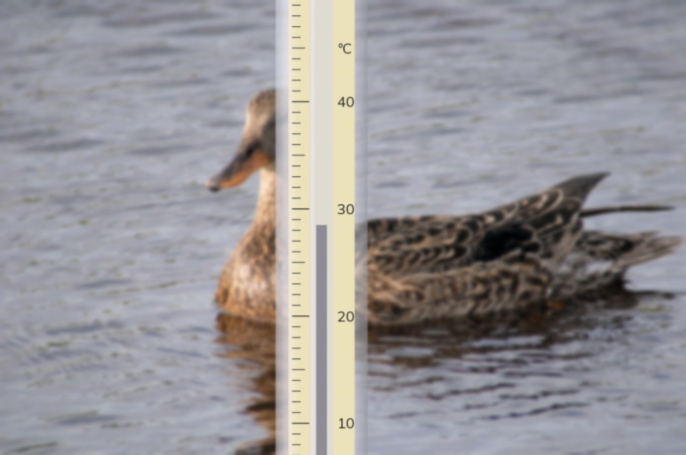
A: 28.5 °C
